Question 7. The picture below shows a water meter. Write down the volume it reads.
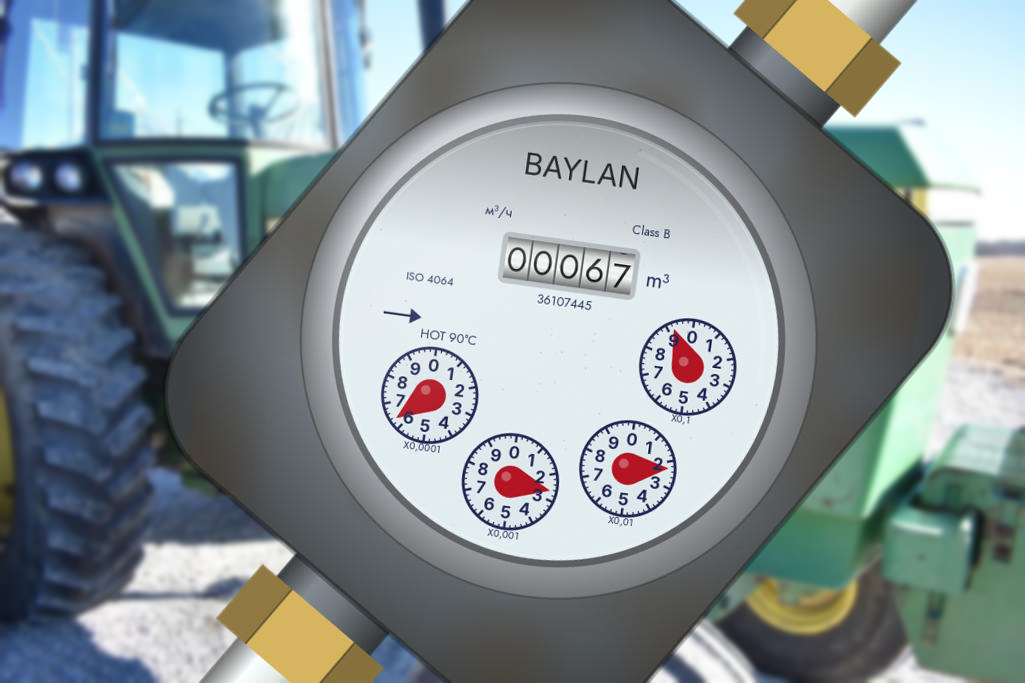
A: 66.9226 m³
